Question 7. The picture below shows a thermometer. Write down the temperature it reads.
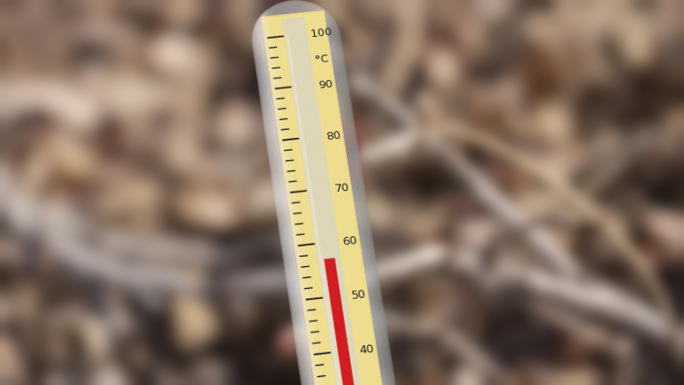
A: 57 °C
